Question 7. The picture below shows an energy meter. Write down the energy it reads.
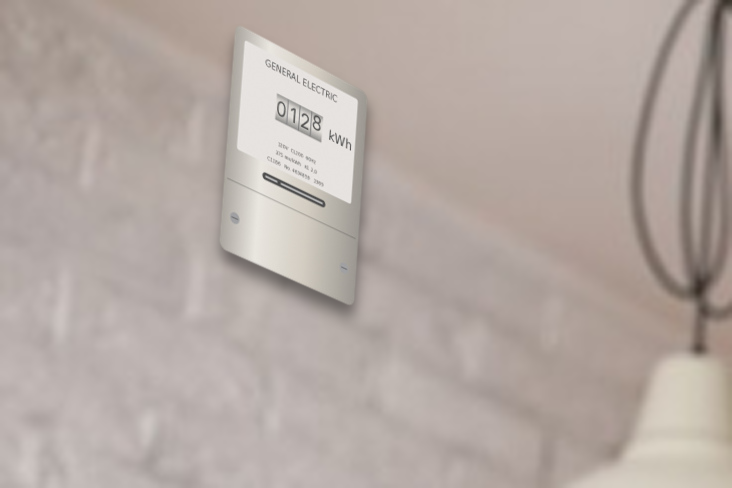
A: 128 kWh
